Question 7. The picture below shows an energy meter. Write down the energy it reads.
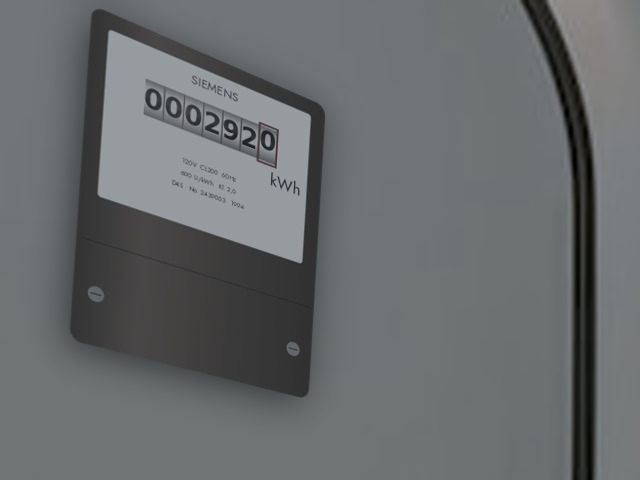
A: 292.0 kWh
